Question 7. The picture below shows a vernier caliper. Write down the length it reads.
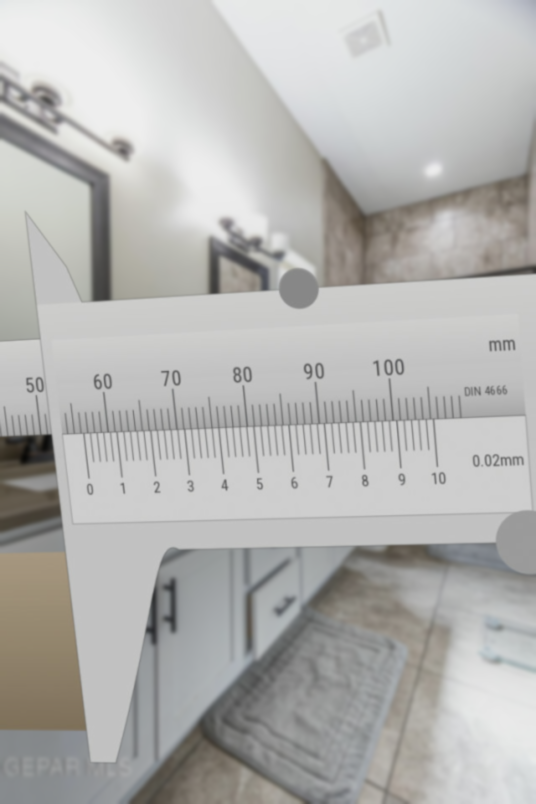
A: 56.4 mm
